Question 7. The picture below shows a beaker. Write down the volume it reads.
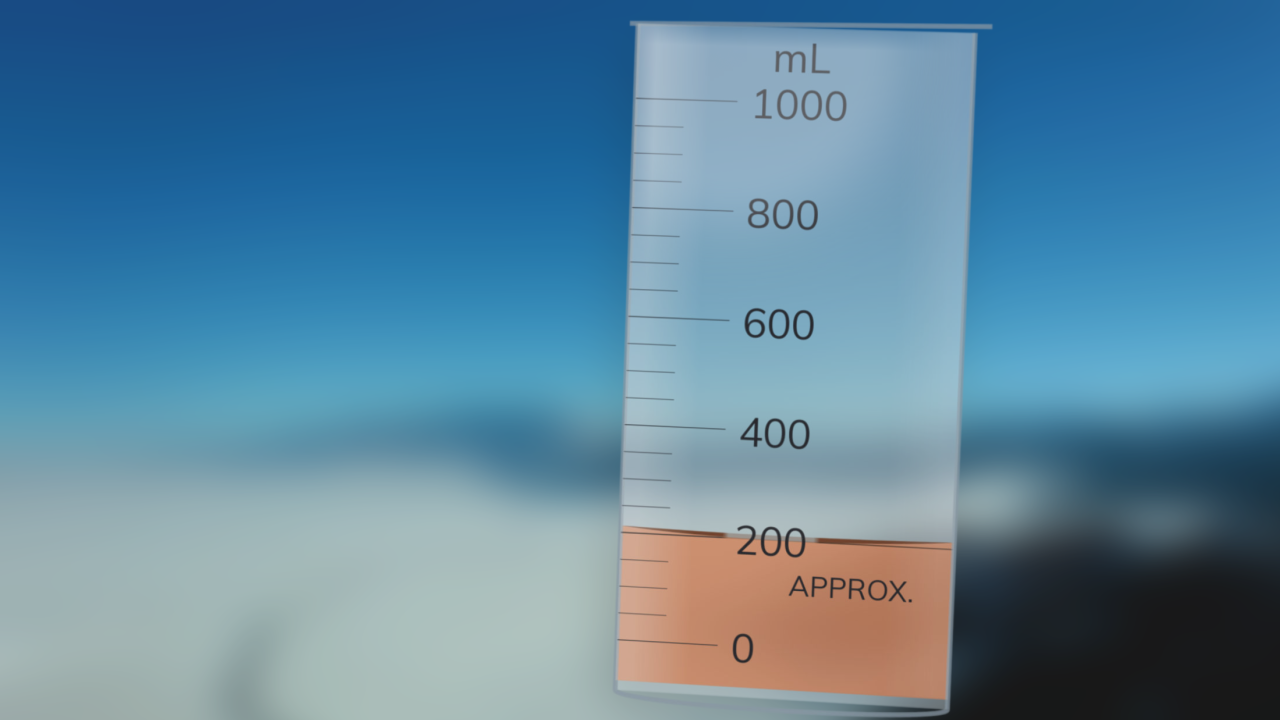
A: 200 mL
